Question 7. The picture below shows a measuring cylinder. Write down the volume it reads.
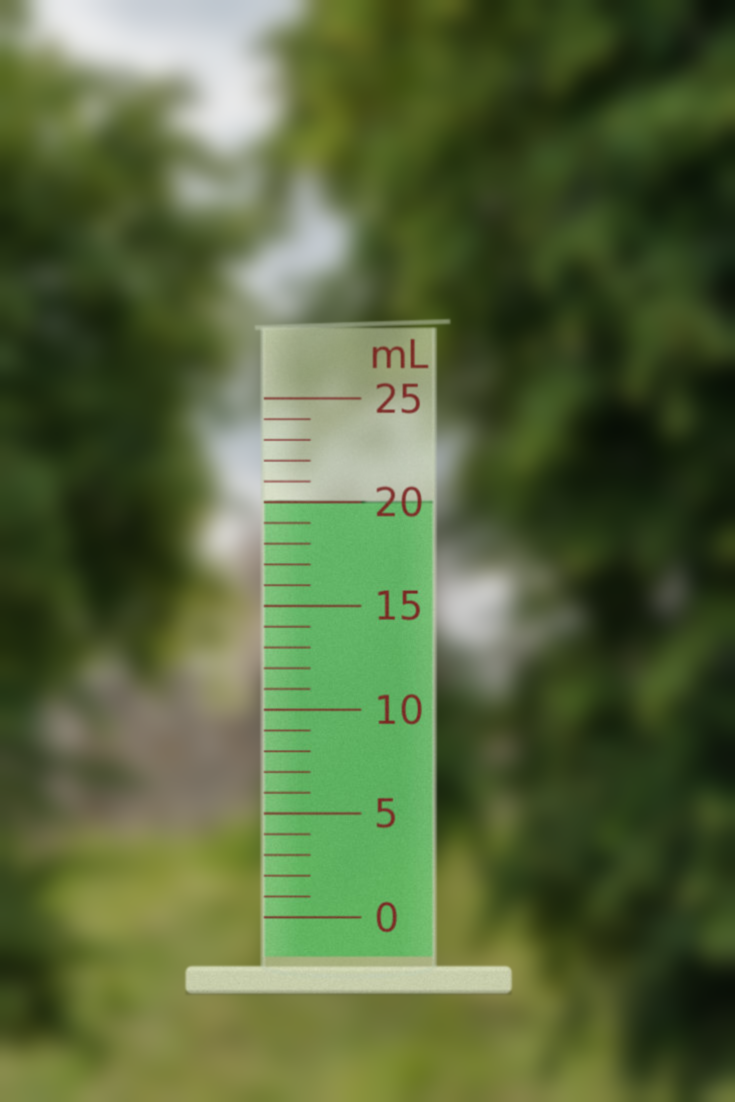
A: 20 mL
